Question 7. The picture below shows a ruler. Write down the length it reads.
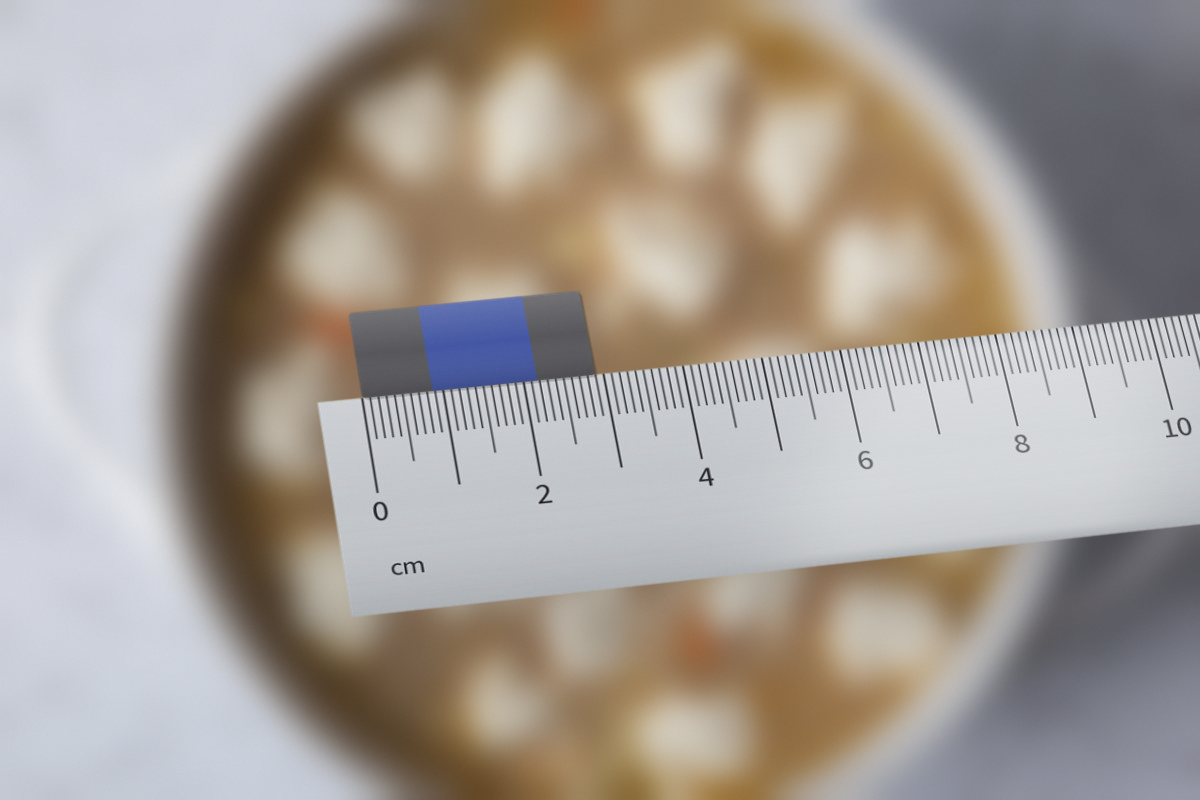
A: 2.9 cm
